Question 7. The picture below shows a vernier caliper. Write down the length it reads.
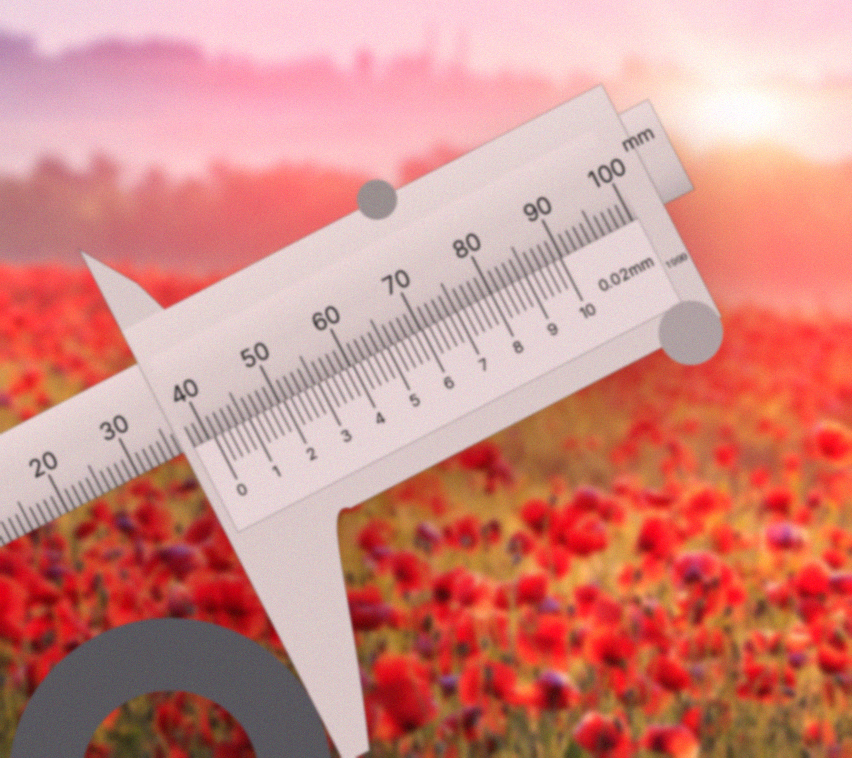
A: 40.8 mm
